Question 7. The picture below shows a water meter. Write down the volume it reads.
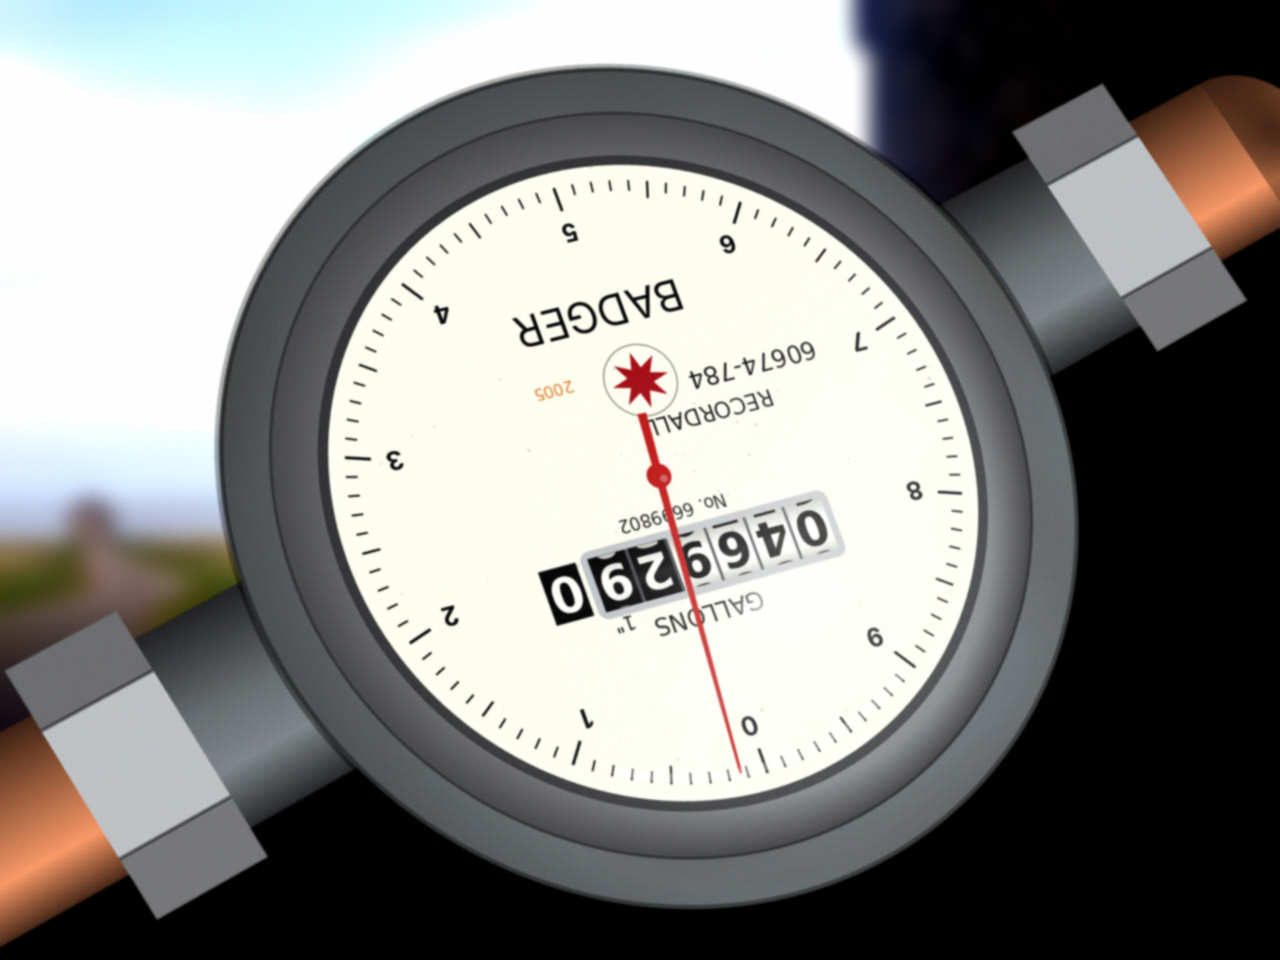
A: 469290.1 gal
